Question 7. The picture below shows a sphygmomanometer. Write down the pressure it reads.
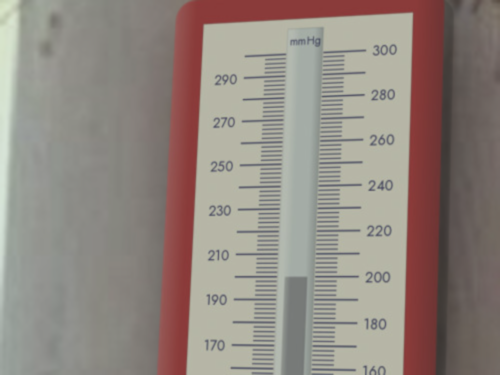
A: 200 mmHg
